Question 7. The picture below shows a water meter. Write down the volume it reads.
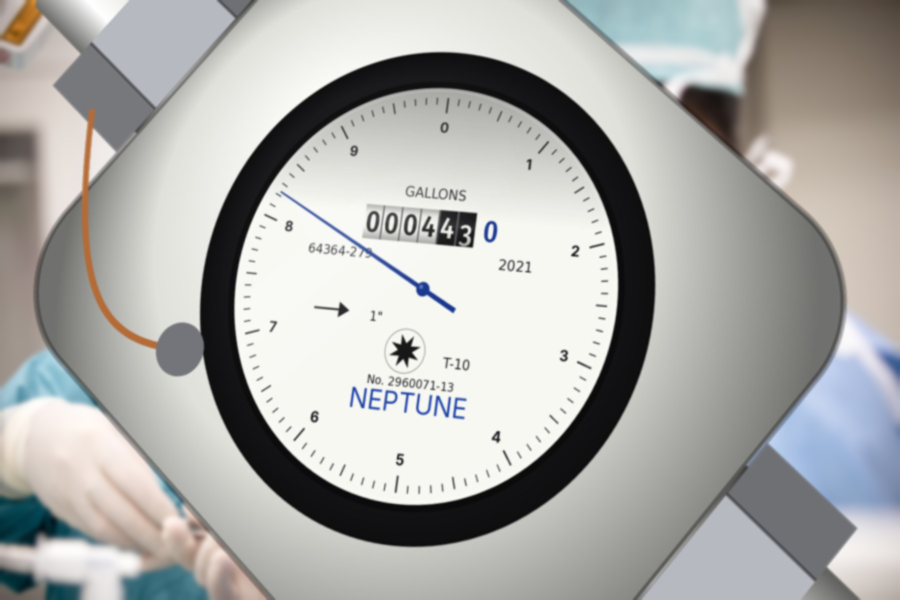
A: 4428.2 gal
